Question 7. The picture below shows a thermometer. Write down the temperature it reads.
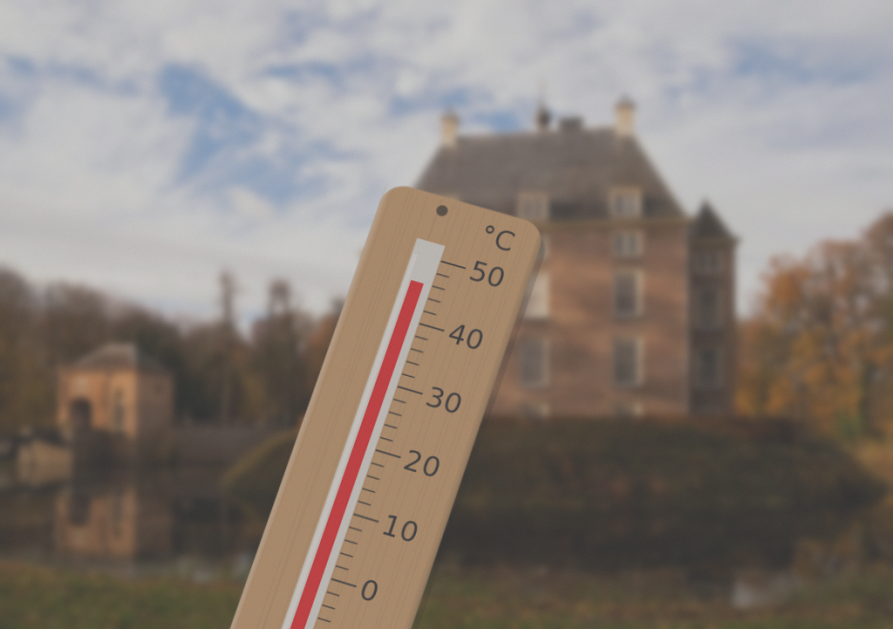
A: 46 °C
